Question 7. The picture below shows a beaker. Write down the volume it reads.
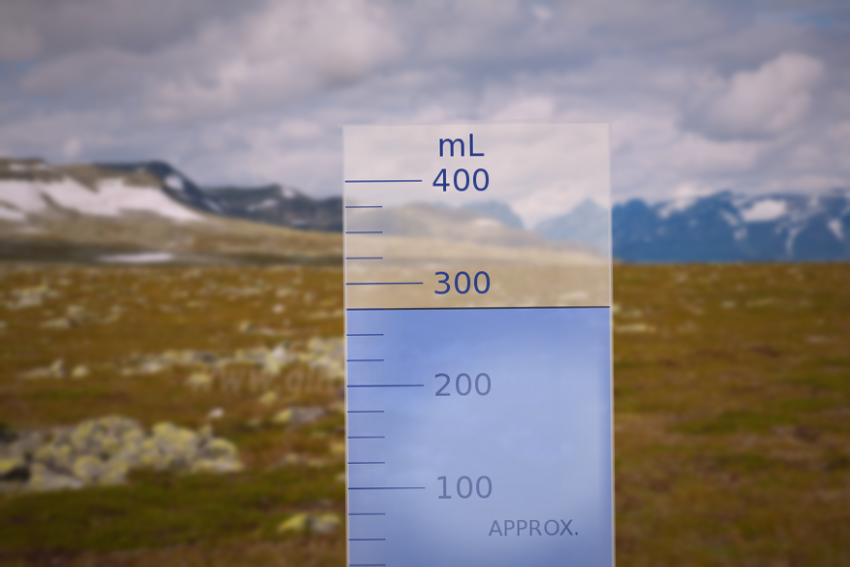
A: 275 mL
